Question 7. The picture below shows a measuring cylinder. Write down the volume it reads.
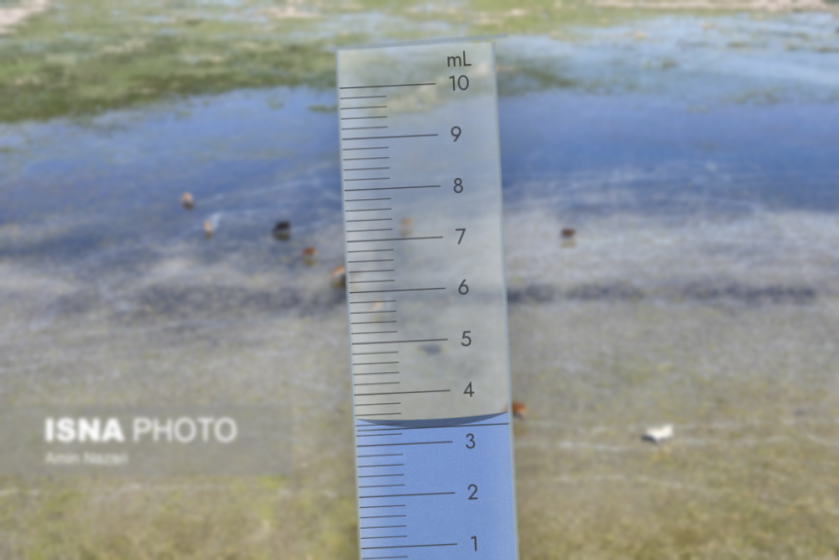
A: 3.3 mL
